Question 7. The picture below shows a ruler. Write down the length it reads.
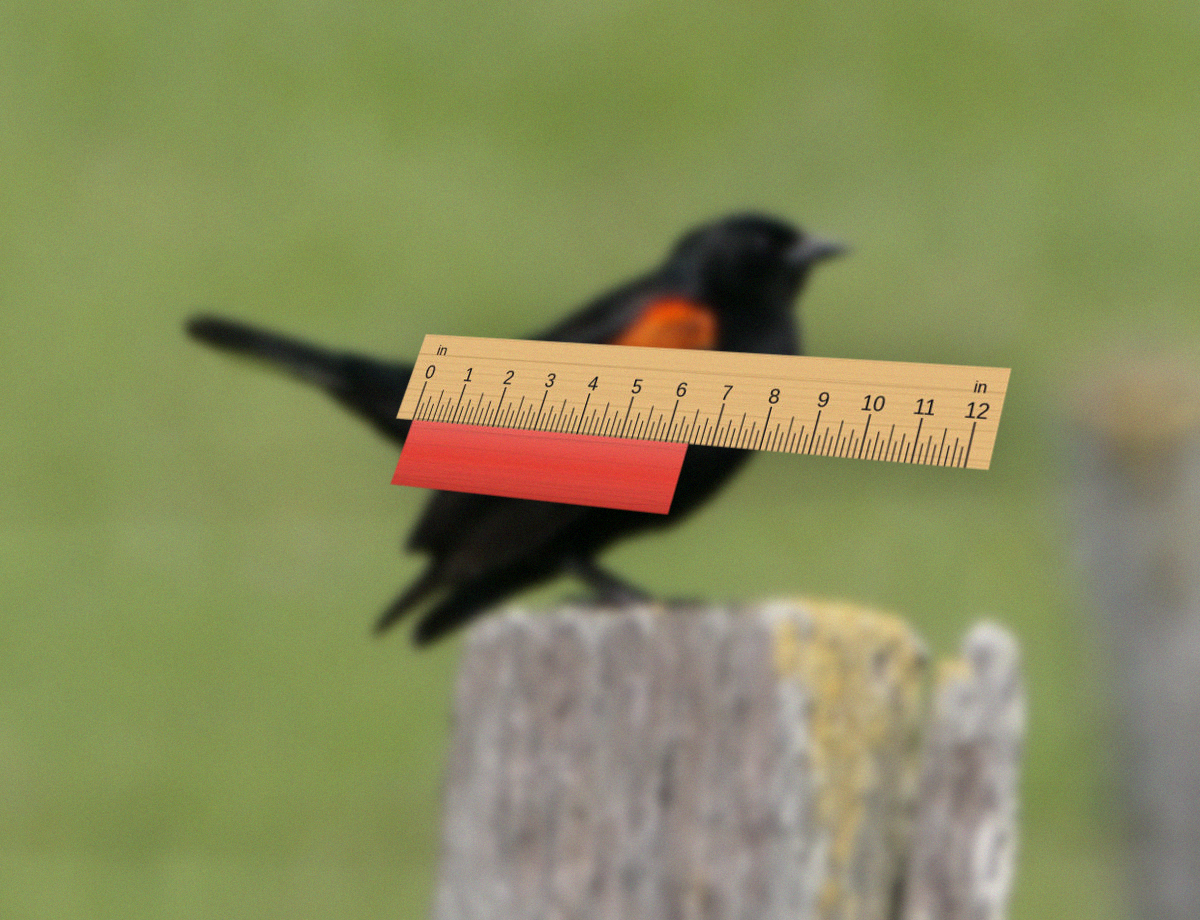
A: 6.5 in
